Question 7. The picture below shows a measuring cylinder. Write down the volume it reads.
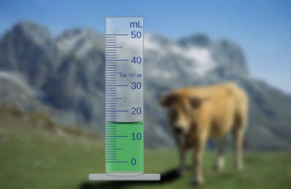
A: 15 mL
